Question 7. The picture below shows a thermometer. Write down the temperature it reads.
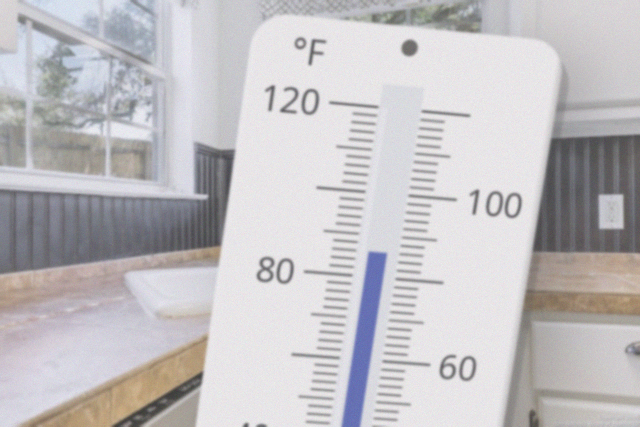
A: 86 °F
